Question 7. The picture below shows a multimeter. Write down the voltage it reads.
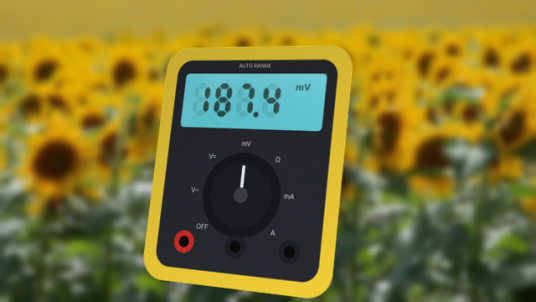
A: 187.4 mV
